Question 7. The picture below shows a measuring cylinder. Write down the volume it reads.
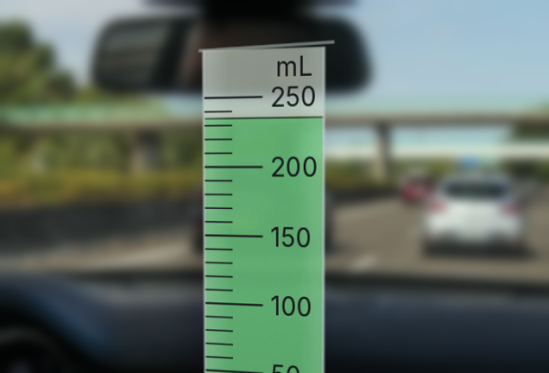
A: 235 mL
